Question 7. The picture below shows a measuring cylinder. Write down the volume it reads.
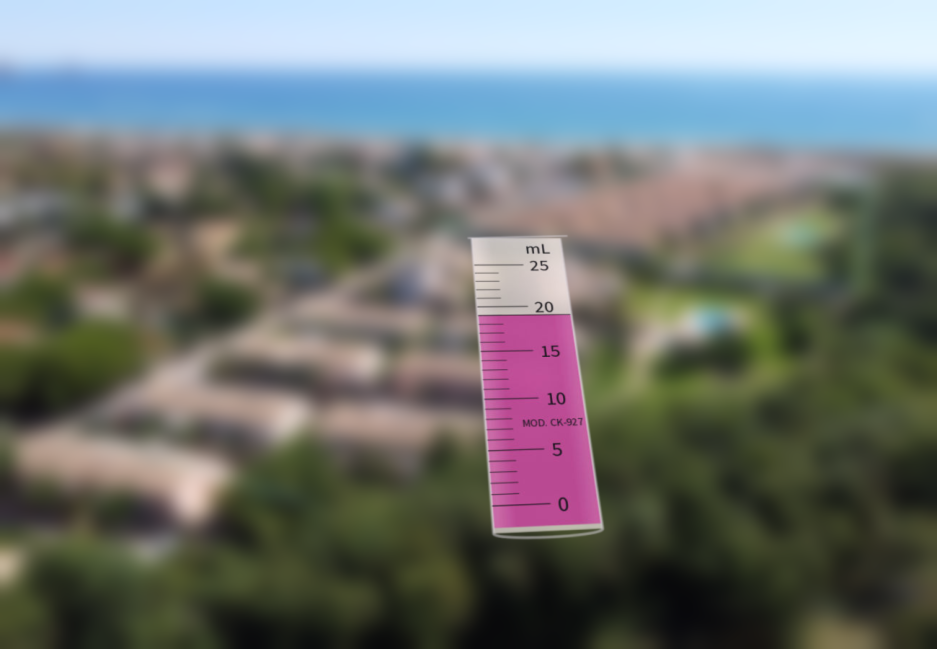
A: 19 mL
